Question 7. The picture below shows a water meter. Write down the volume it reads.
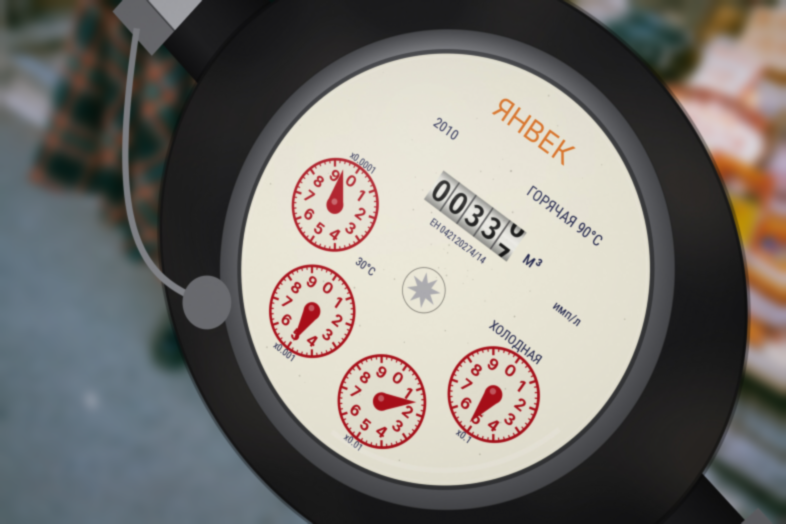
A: 336.5149 m³
